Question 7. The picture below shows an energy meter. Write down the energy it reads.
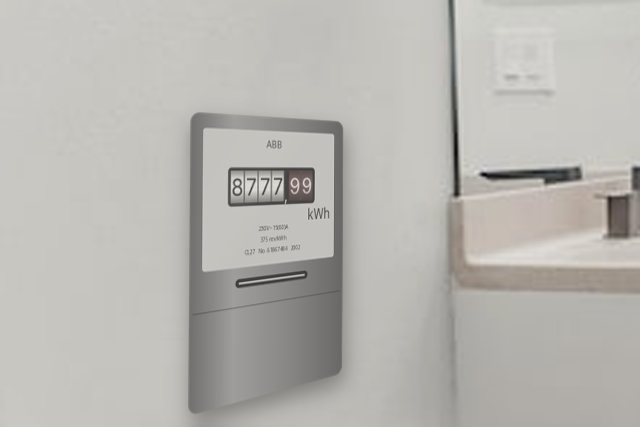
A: 8777.99 kWh
